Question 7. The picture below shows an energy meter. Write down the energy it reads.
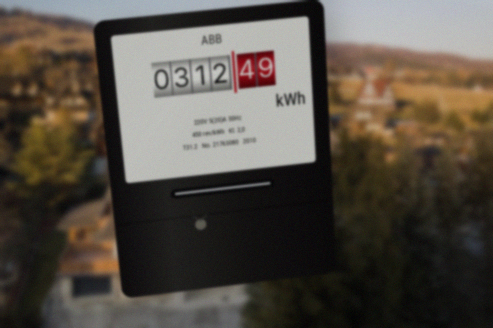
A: 312.49 kWh
